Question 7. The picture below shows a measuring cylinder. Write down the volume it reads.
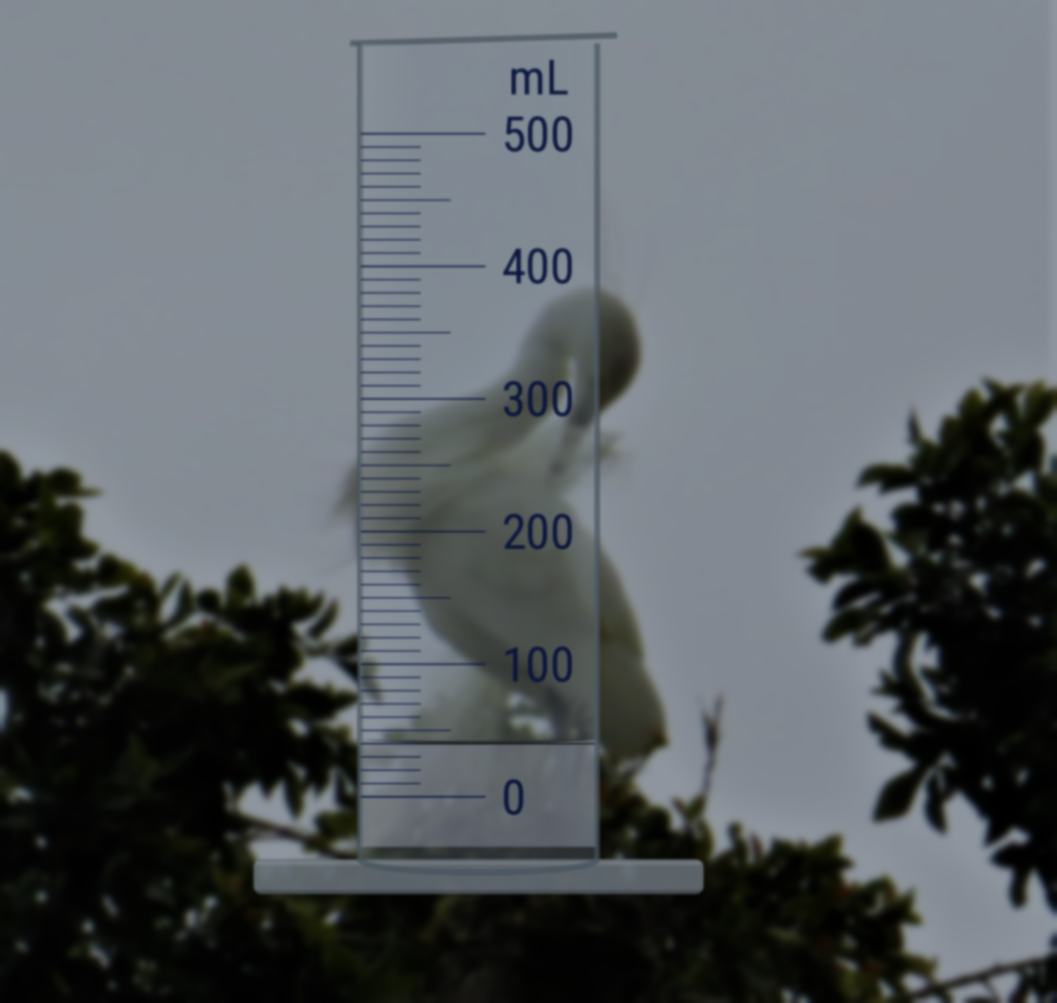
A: 40 mL
